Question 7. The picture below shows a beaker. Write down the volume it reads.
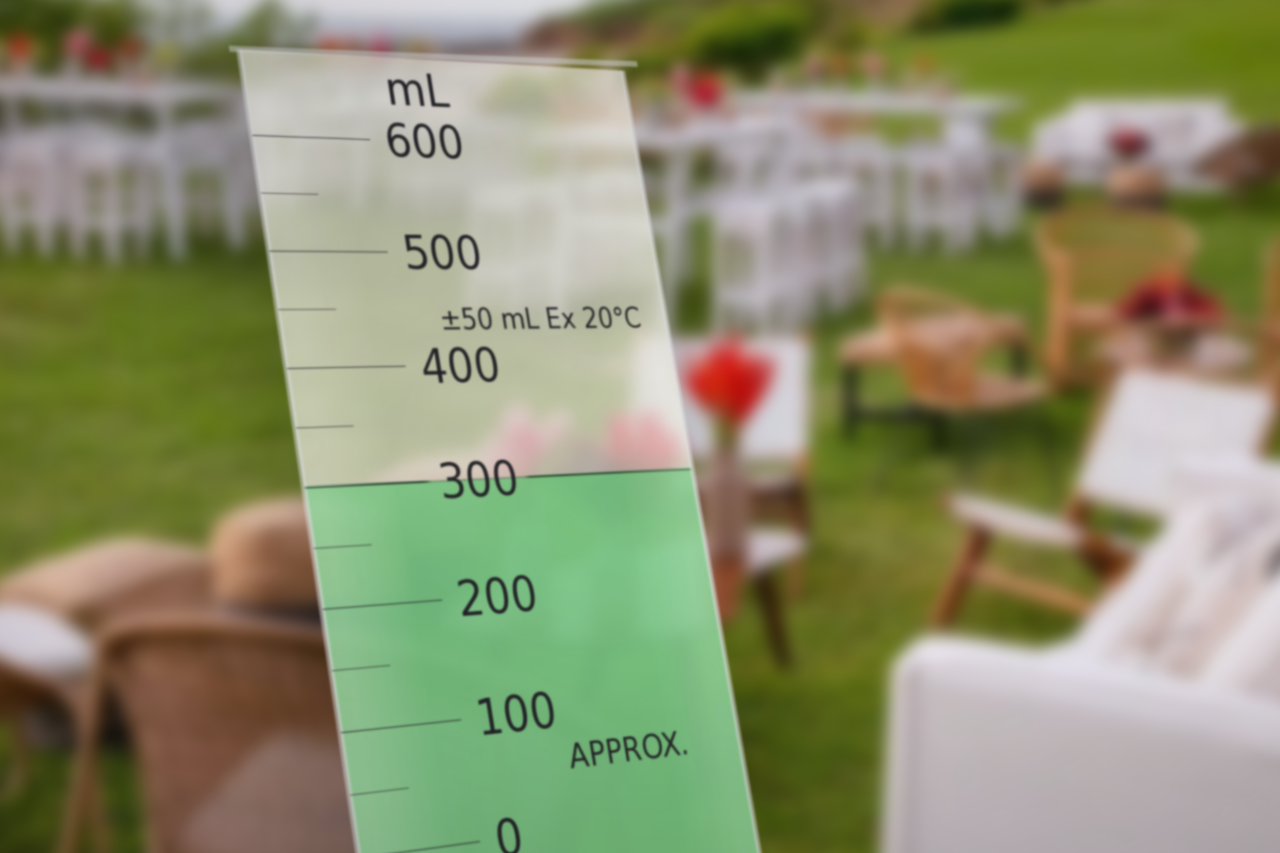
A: 300 mL
